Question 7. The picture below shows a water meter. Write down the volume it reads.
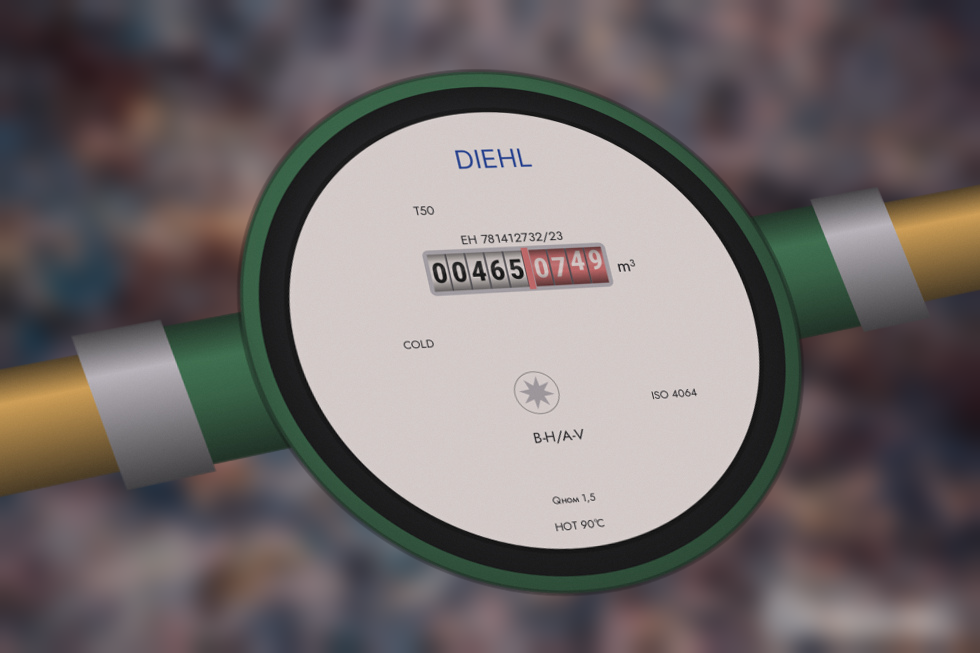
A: 465.0749 m³
